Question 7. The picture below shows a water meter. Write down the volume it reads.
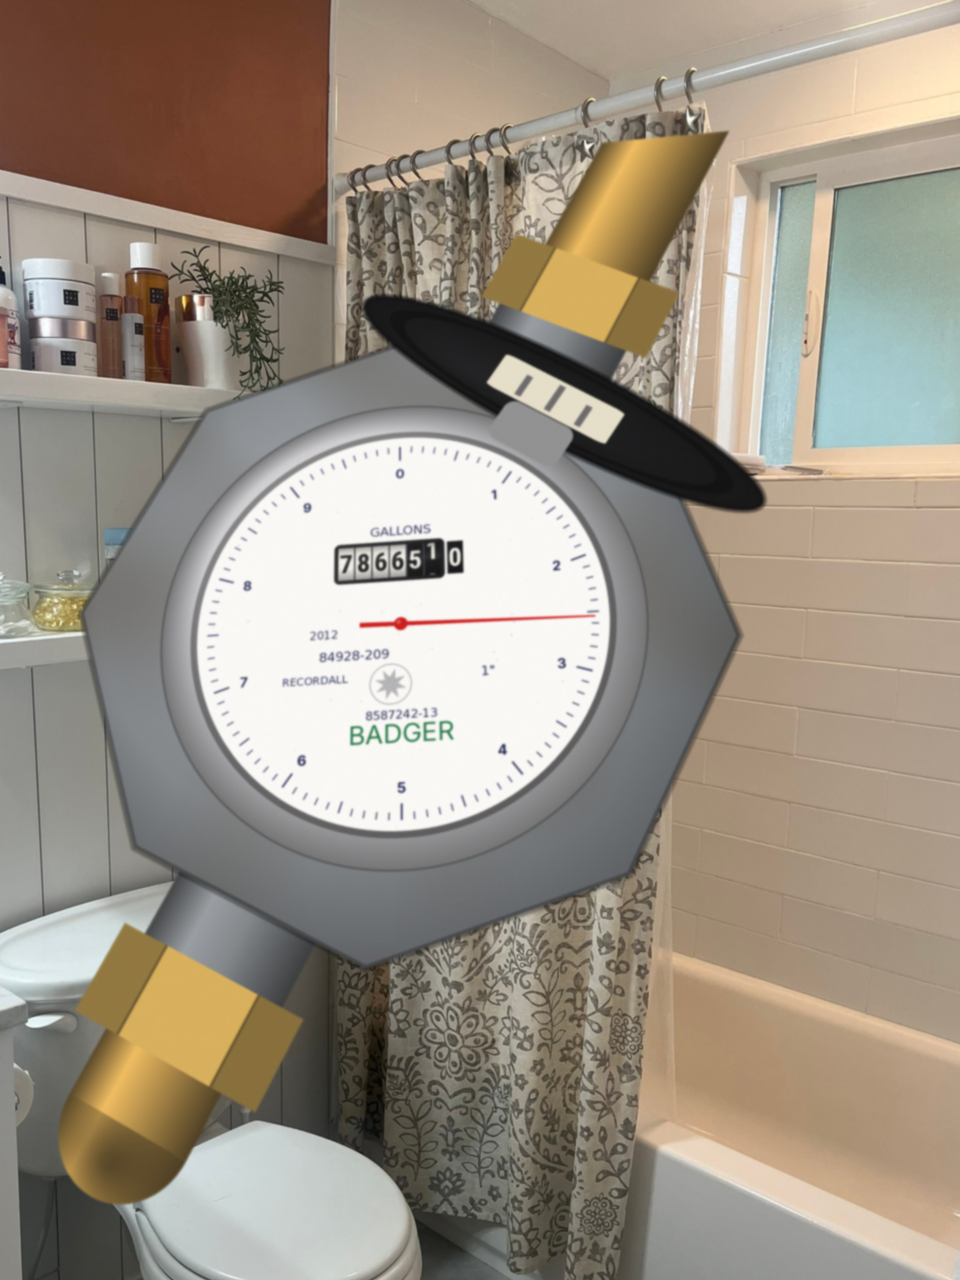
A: 7866512.5 gal
